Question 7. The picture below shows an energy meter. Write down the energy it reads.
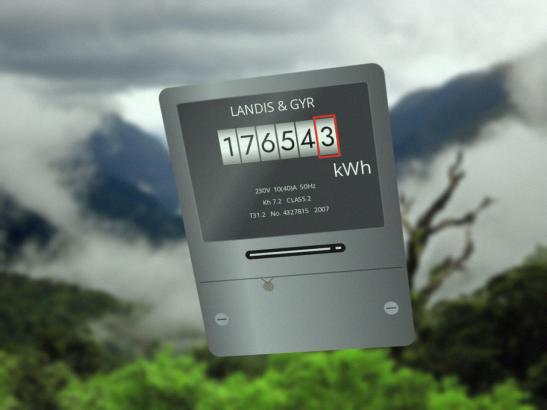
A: 17654.3 kWh
